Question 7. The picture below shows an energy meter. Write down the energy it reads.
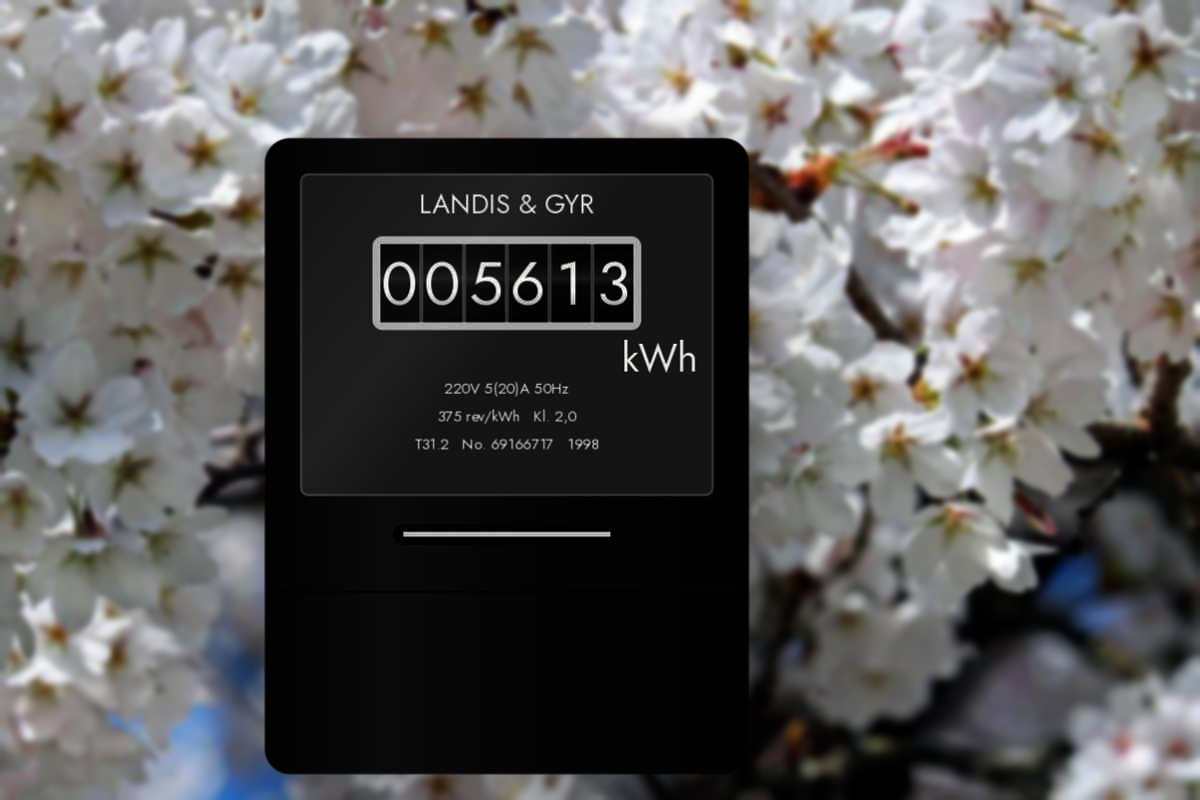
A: 5613 kWh
